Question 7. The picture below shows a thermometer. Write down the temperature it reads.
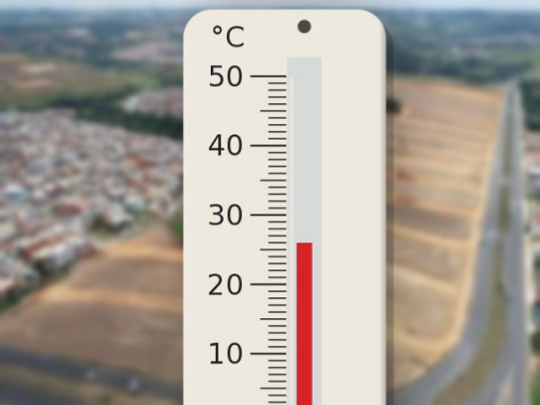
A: 26 °C
